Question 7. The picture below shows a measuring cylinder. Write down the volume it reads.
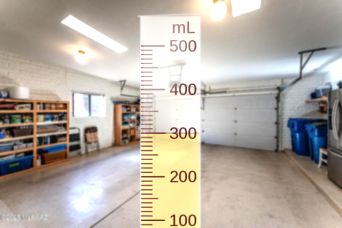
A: 300 mL
